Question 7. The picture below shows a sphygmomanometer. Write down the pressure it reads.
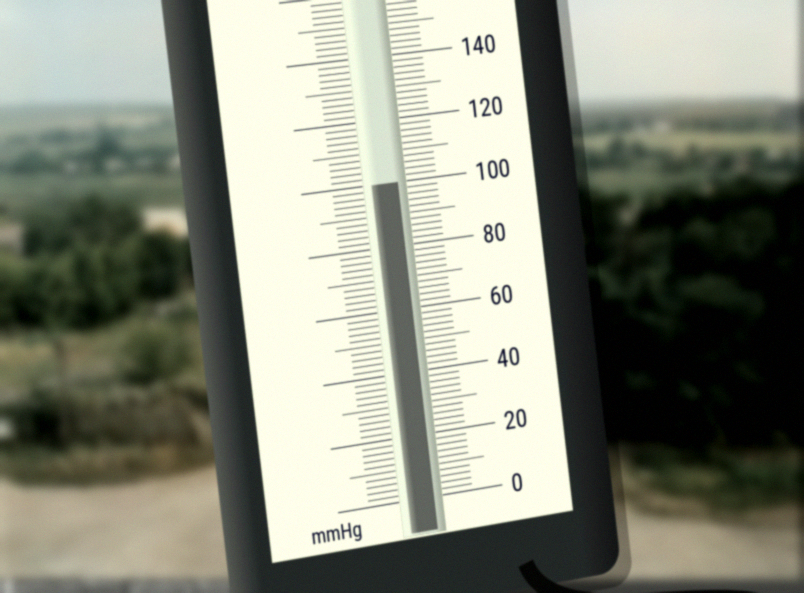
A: 100 mmHg
